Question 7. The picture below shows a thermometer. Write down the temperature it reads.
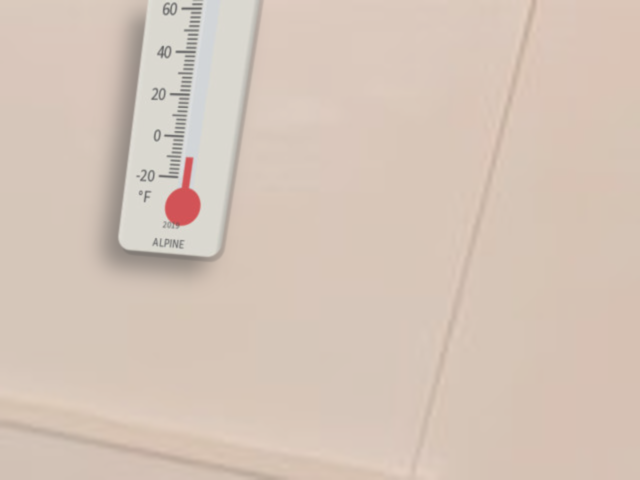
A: -10 °F
